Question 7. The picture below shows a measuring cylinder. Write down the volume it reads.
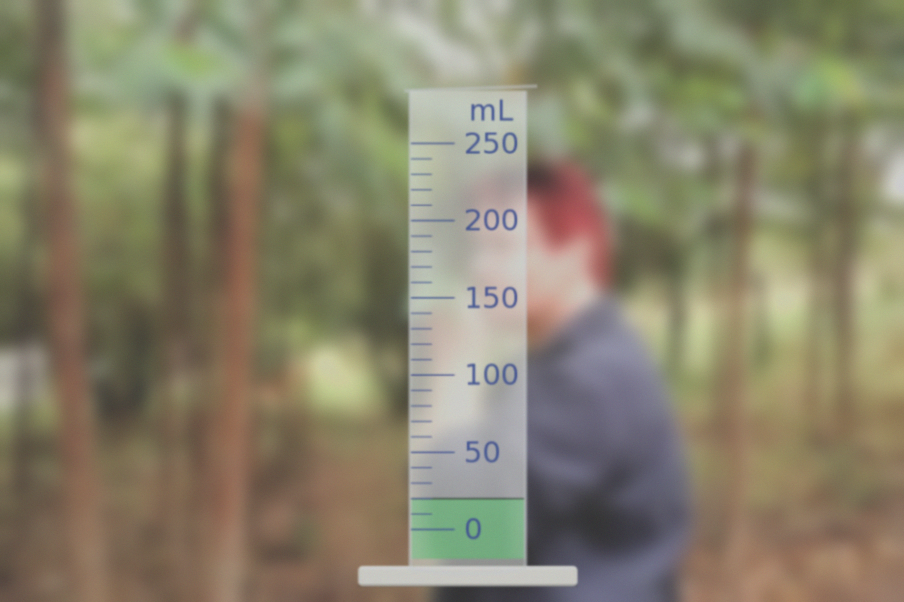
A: 20 mL
